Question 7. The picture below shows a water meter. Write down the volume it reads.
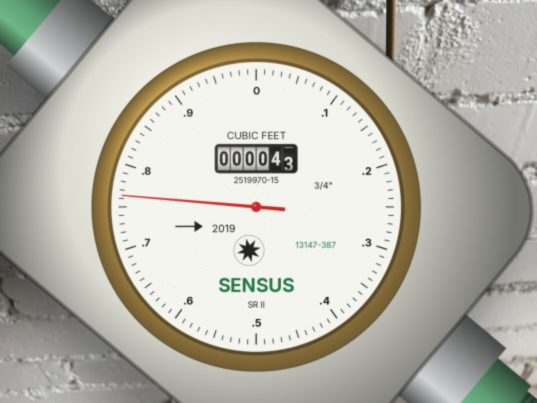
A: 42.76 ft³
